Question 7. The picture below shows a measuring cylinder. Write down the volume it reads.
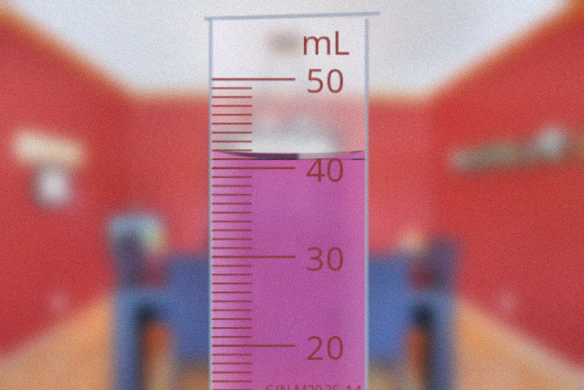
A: 41 mL
